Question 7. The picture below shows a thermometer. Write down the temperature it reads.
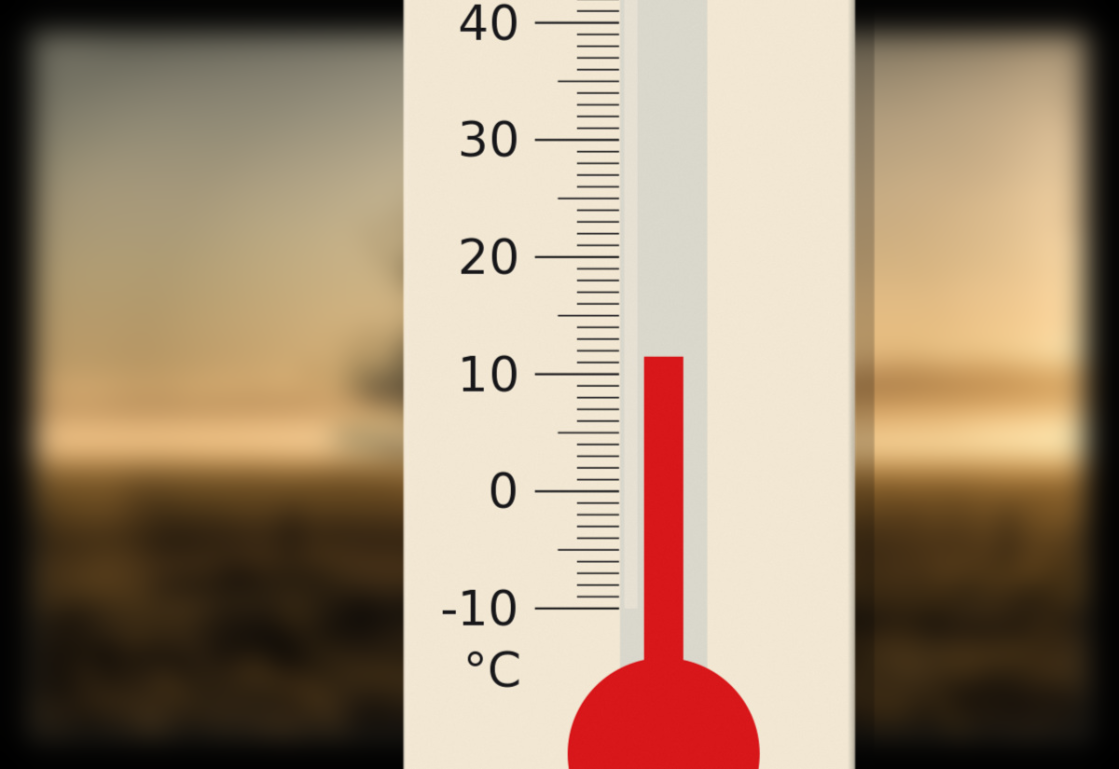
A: 11.5 °C
